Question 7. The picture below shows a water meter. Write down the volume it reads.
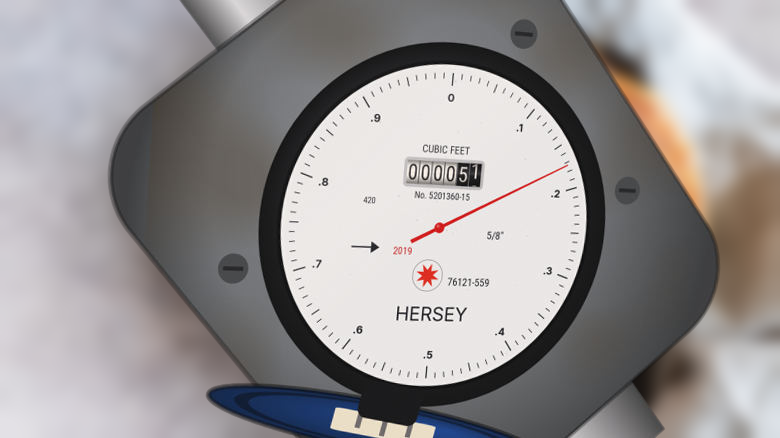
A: 51.17 ft³
